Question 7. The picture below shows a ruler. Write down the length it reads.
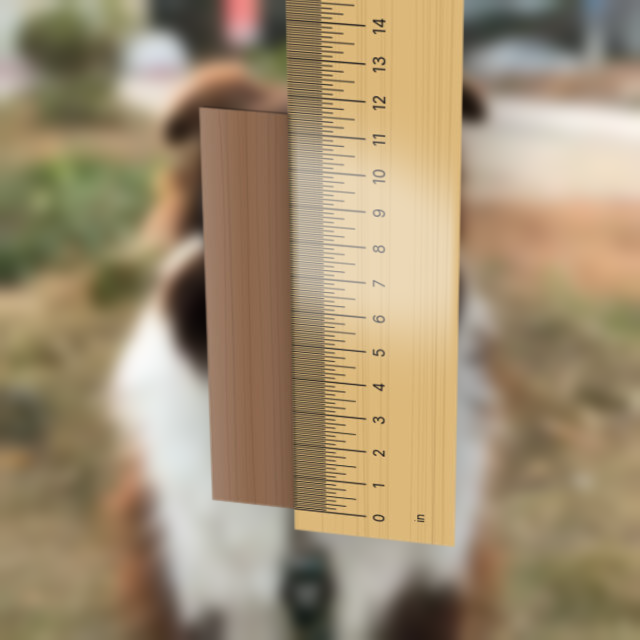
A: 11.5 in
